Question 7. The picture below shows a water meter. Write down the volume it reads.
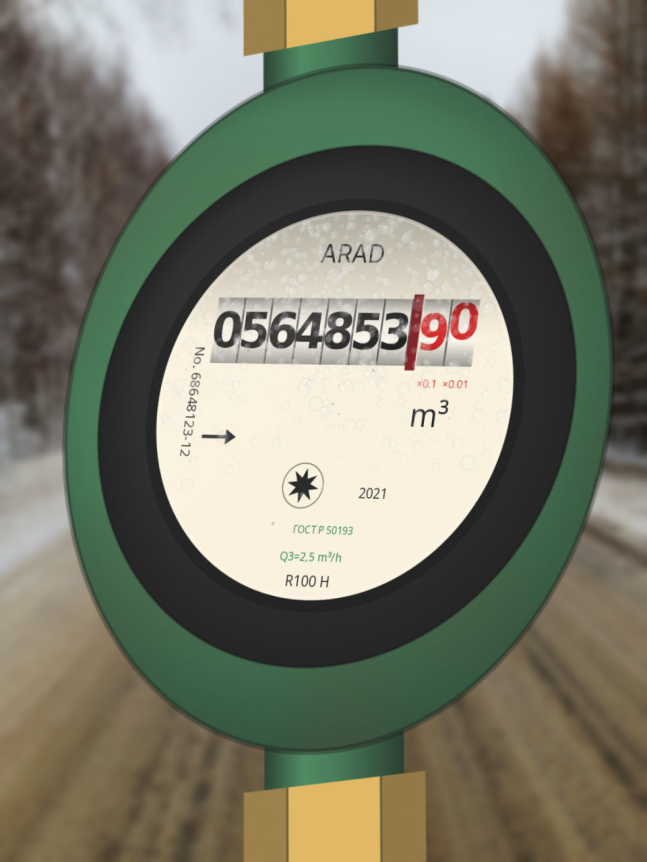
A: 564853.90 m³
